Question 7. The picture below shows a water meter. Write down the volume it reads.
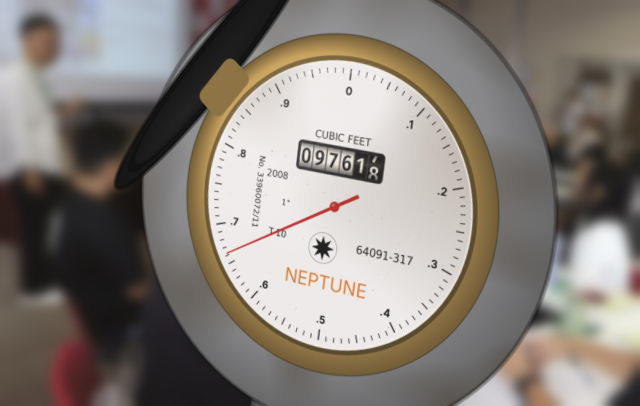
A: 97617.66 ft³
